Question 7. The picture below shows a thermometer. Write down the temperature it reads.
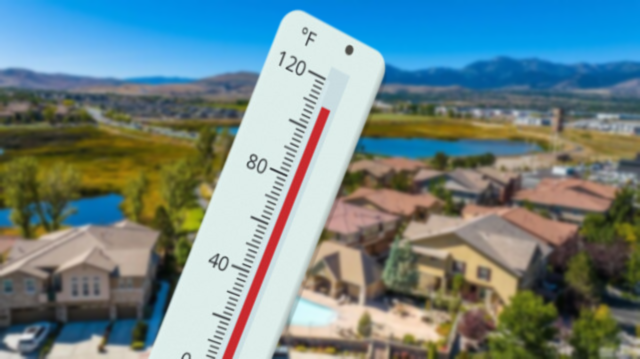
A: 110 °F
